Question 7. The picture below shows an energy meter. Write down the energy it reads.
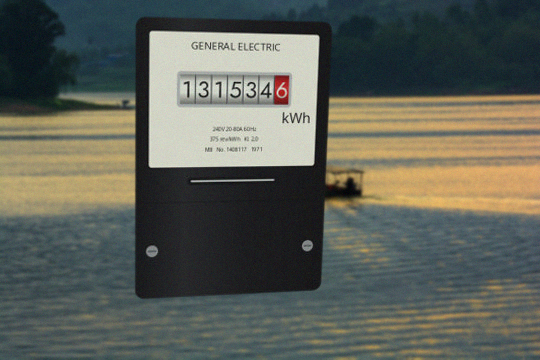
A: 131534.6 kWh
